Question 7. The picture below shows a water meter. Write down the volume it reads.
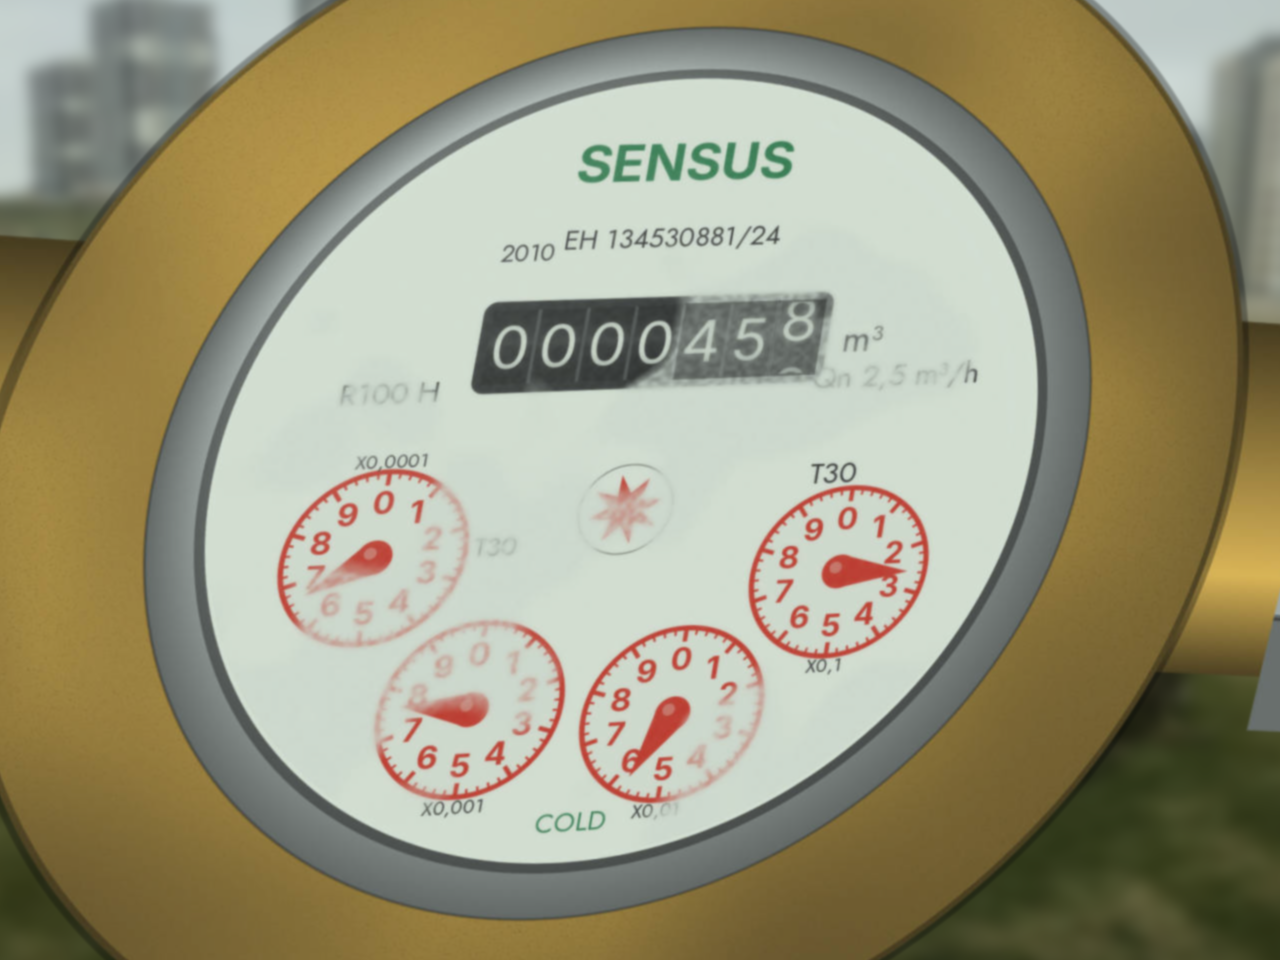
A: 458.2576 m³
